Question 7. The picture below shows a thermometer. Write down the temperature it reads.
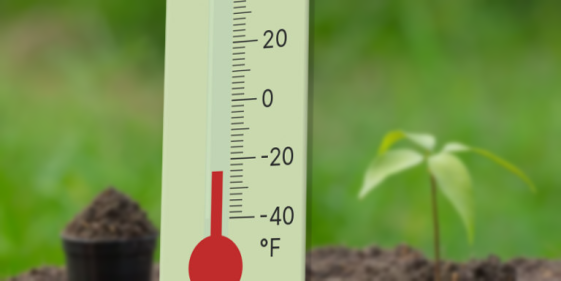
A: -24 °F
